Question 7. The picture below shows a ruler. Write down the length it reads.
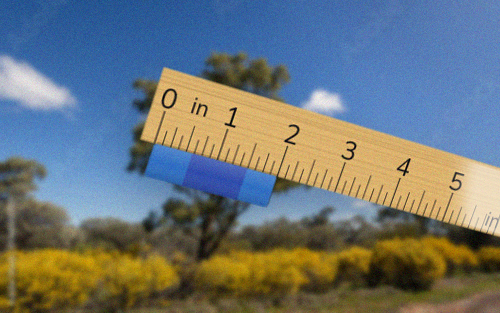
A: 2 in
